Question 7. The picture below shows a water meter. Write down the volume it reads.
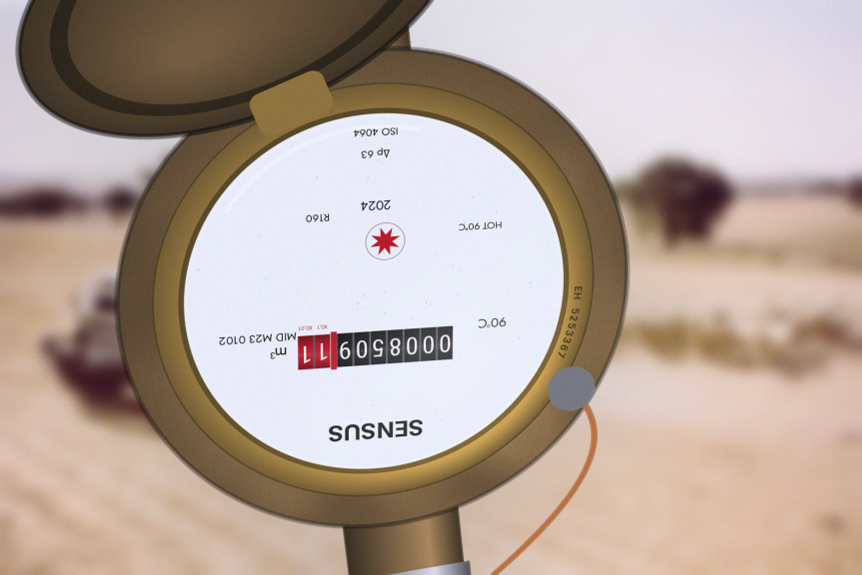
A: 8509.11 m³
